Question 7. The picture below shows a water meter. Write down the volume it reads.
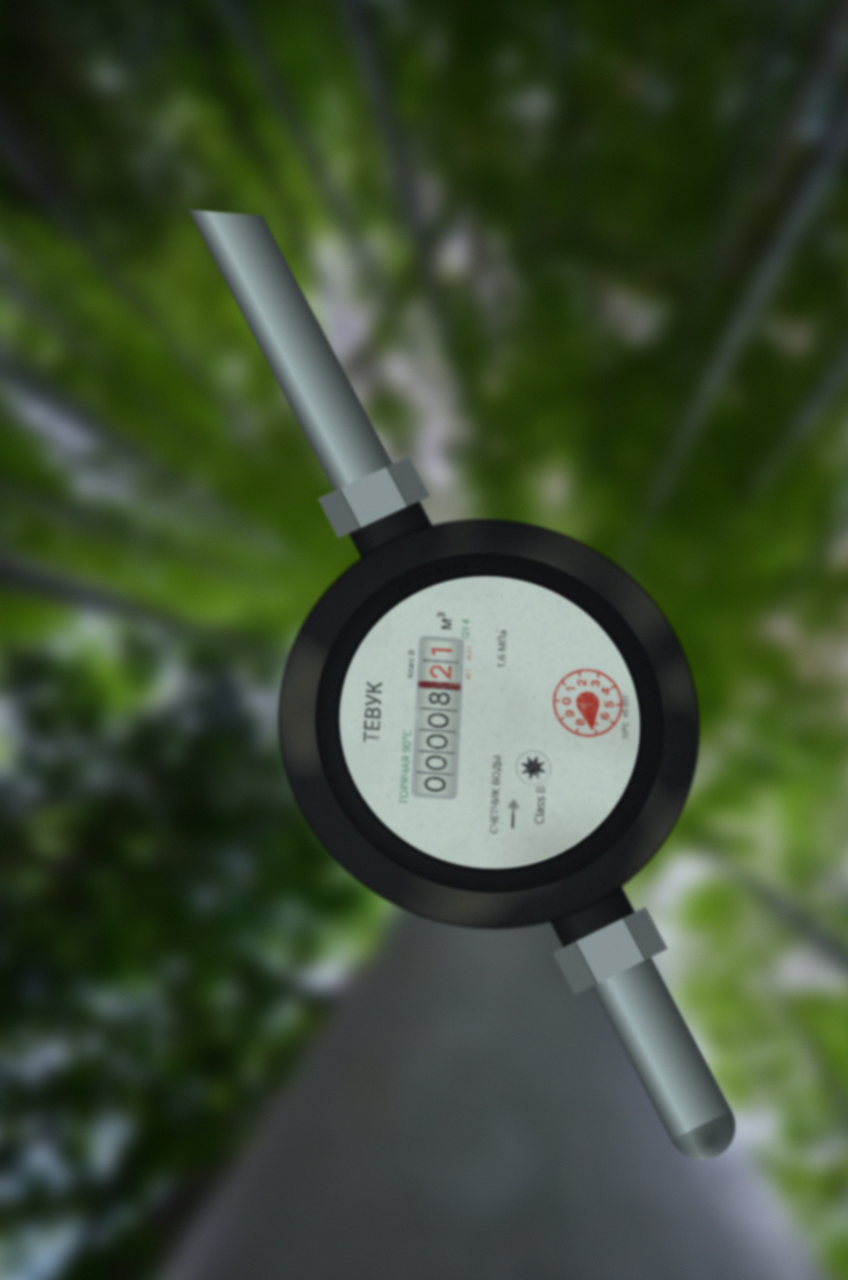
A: 8.217 m³
